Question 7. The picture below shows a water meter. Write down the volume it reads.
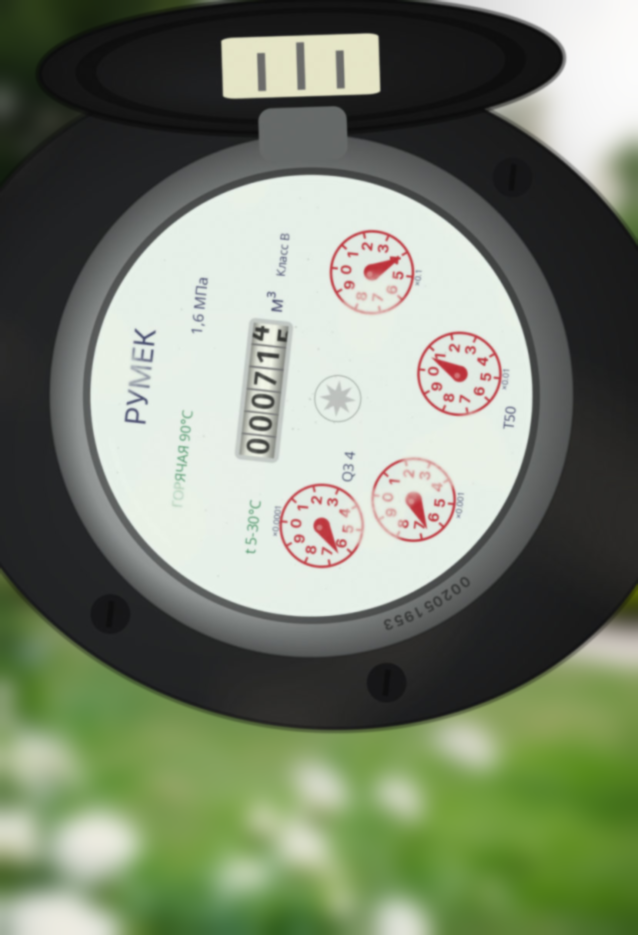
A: 714.4066 m³
